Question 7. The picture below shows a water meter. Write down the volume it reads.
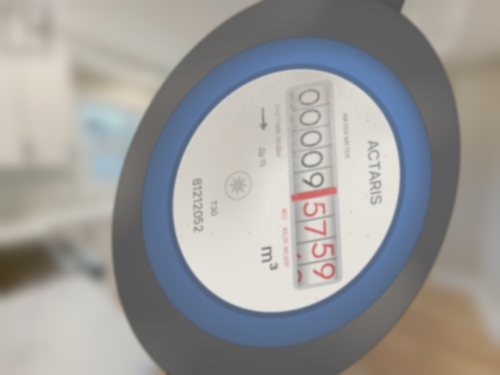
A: 9.5759 m³
